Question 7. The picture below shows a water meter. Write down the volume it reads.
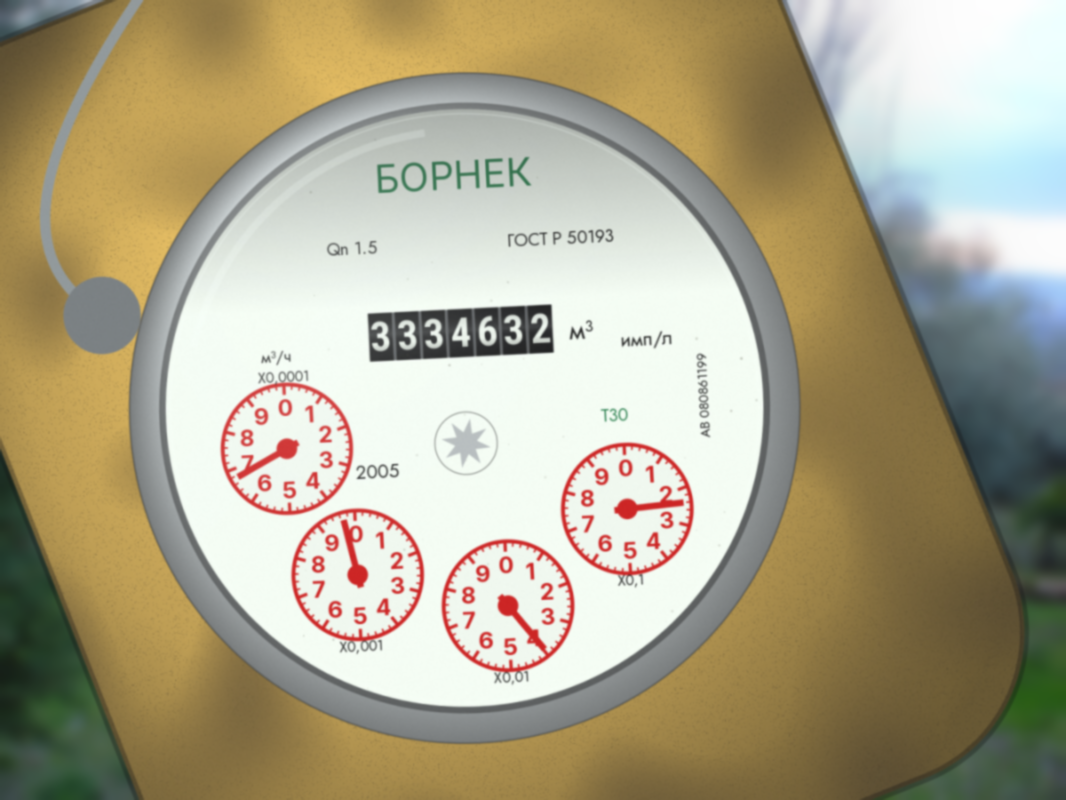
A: 3334632.2396 m³
